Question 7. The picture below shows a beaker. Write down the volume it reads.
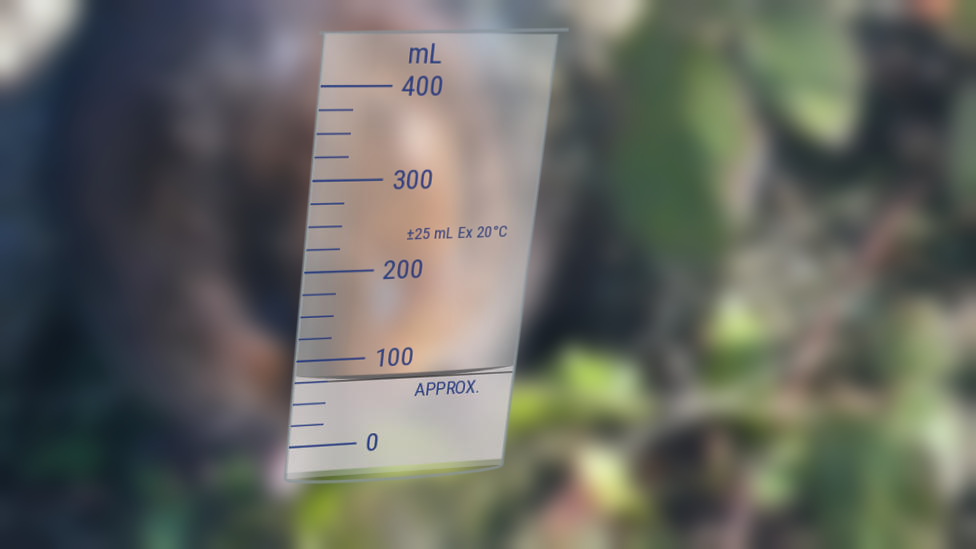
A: 75 mL
